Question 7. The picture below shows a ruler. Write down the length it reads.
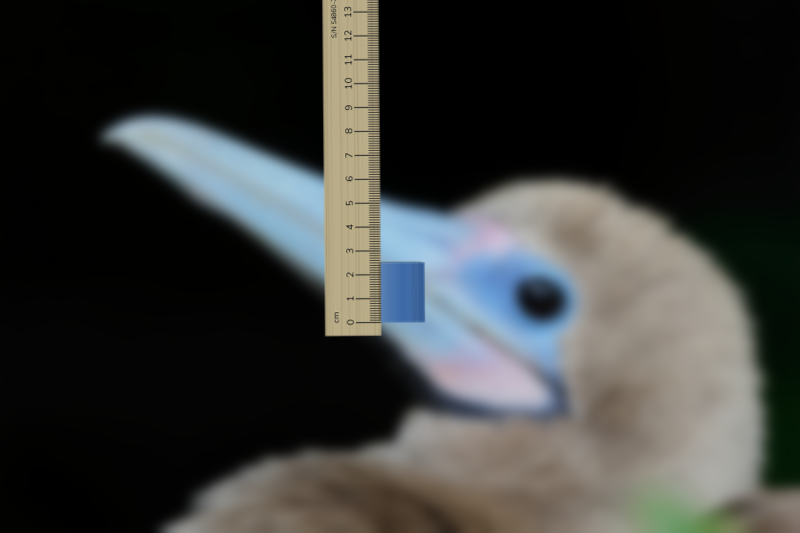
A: 2.5 cm
